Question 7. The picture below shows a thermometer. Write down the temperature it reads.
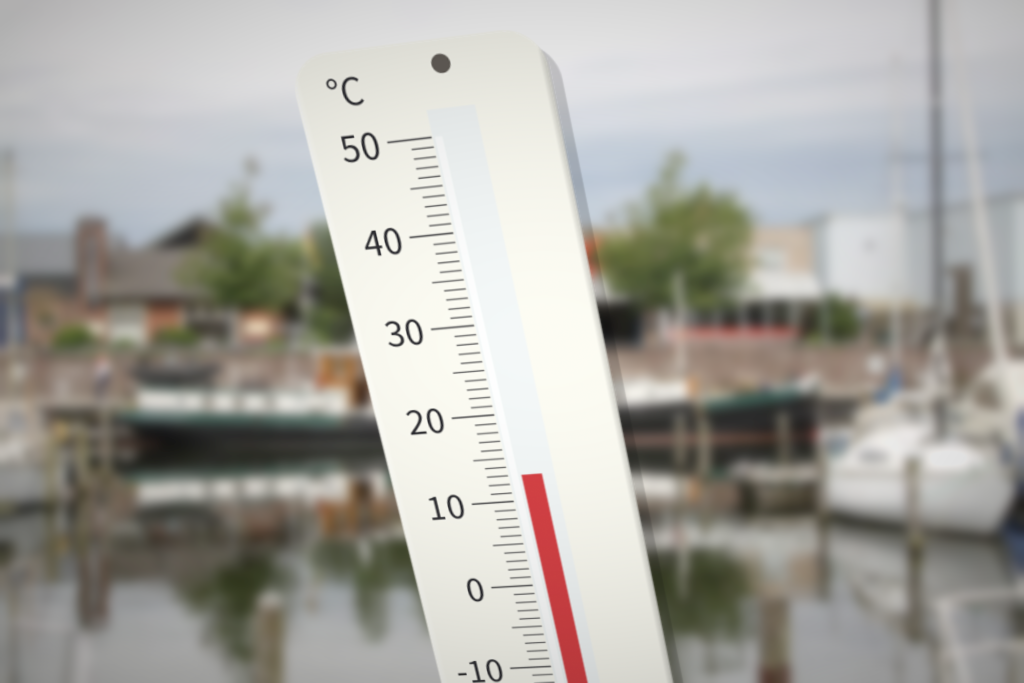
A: 13 °C
